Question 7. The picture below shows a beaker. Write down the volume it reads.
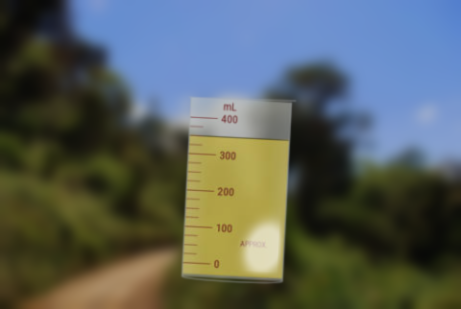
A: 350 mL
